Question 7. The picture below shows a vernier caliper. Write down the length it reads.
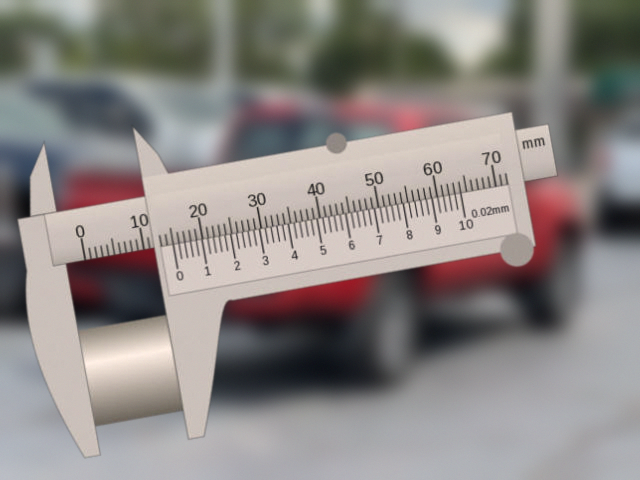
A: 15.0 mm
